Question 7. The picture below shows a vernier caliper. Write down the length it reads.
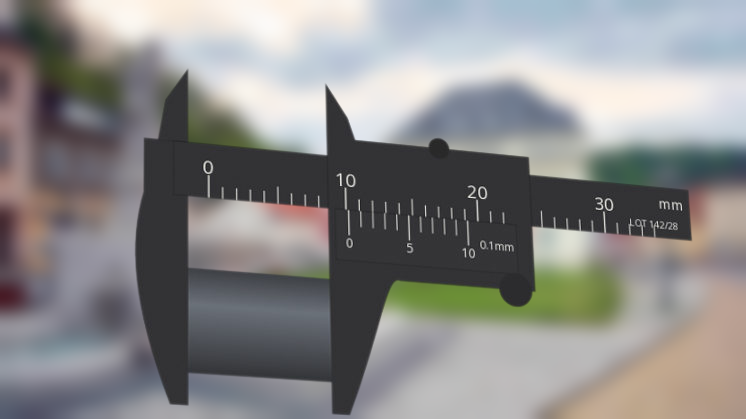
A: 10.2 mm
